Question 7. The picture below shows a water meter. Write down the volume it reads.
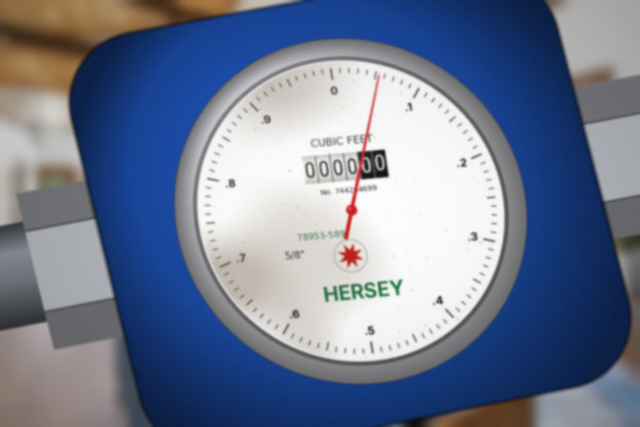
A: 0.05 ft³
